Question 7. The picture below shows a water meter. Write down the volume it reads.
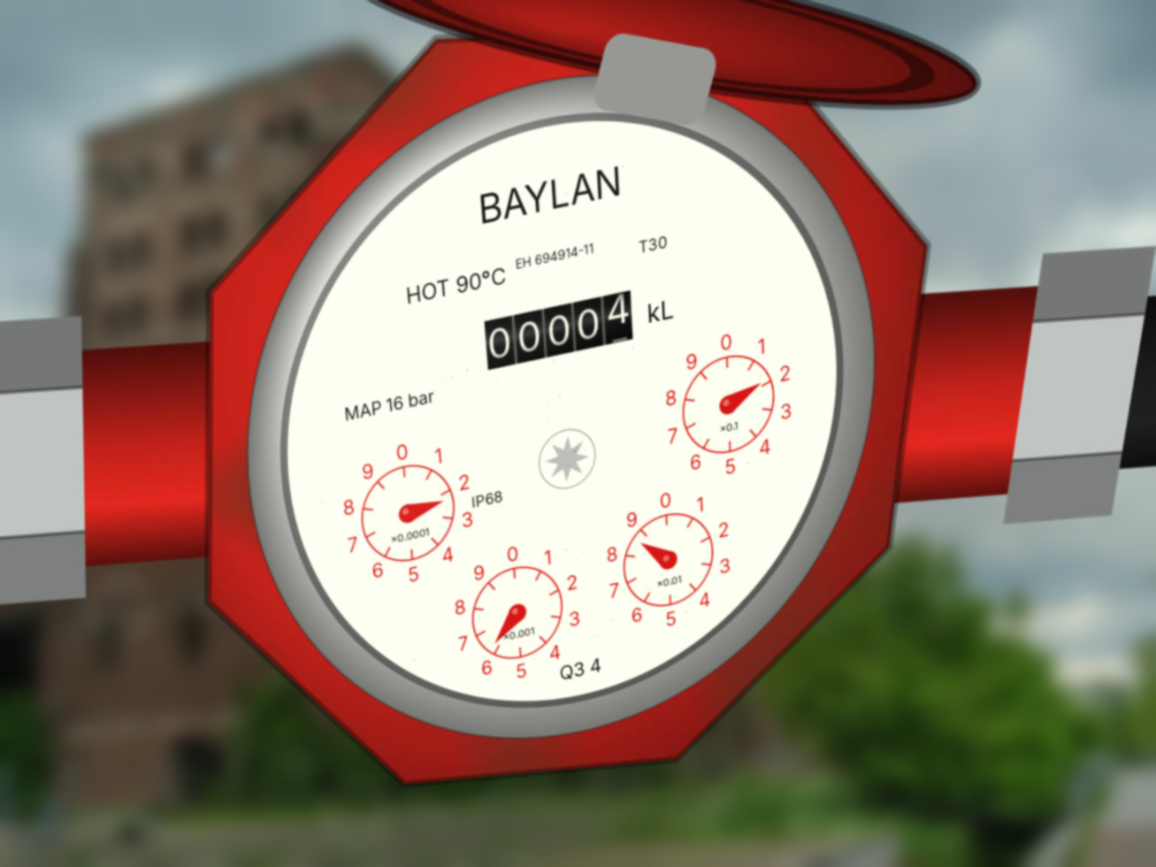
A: 4.1862 kL
